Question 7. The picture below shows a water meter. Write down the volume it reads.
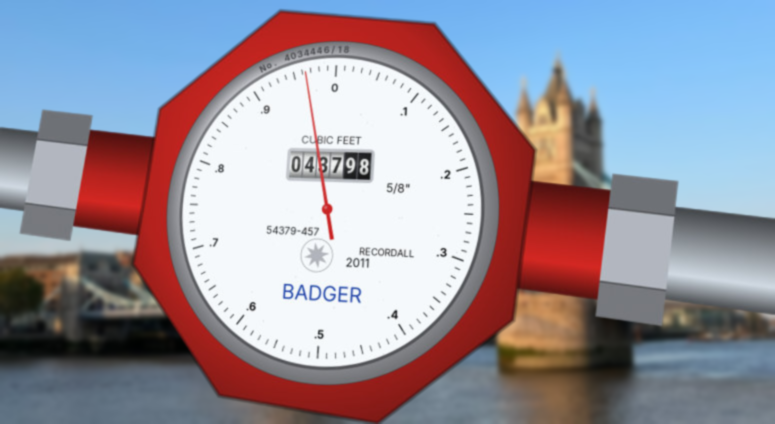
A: 43797.96 ft³
